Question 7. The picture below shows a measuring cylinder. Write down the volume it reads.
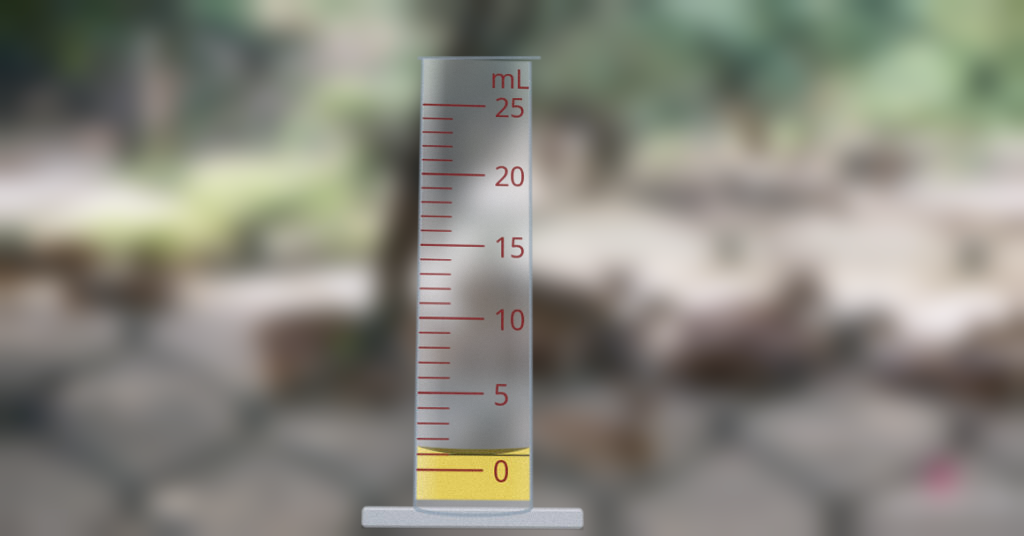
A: 1 mL
